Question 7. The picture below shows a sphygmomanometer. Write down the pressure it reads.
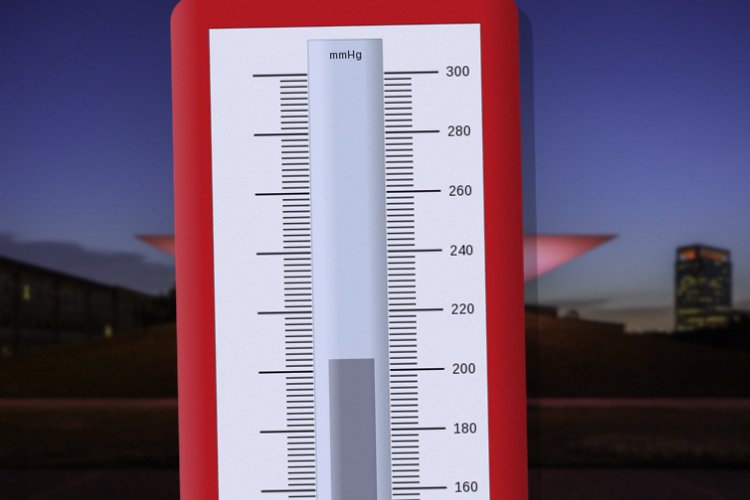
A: 204 mmHg
